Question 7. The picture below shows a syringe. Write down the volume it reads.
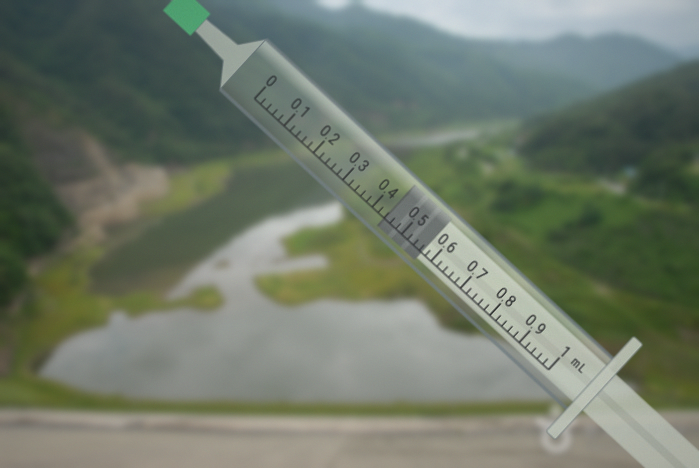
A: 0.44 mL
